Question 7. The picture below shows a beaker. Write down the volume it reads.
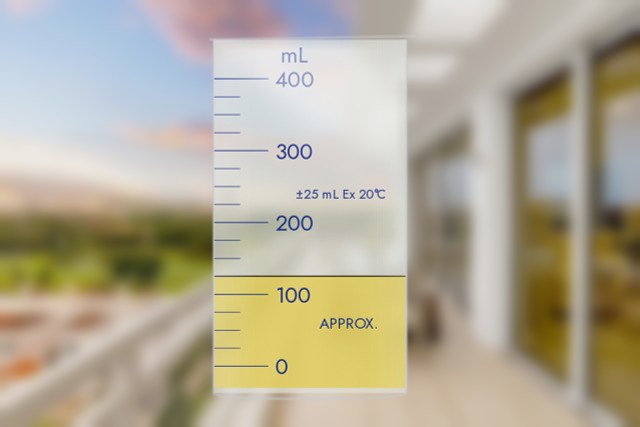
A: 125 mL
